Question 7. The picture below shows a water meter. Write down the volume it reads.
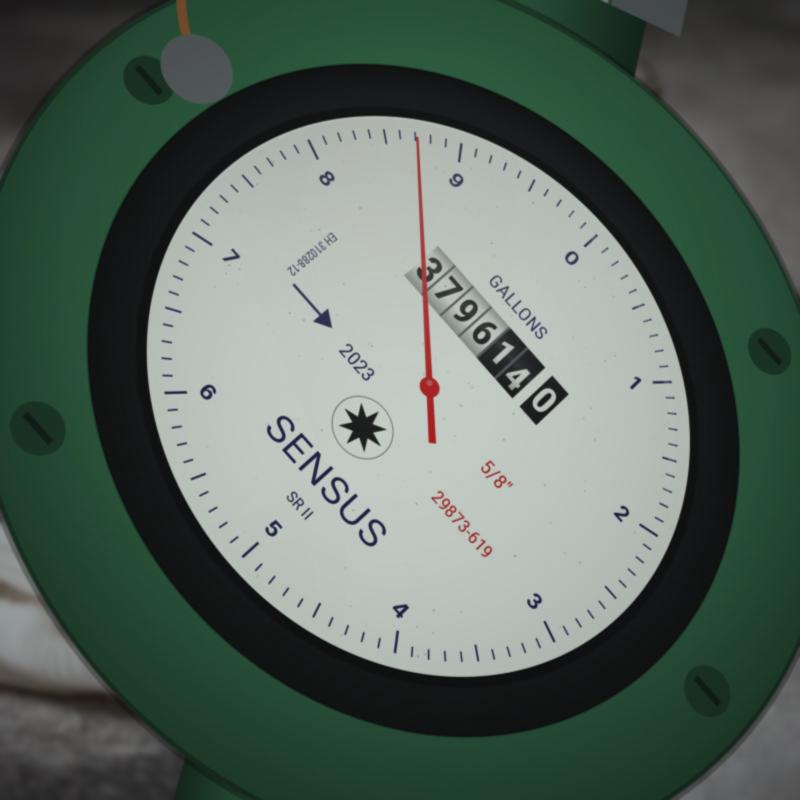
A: 3796138.7 gal
